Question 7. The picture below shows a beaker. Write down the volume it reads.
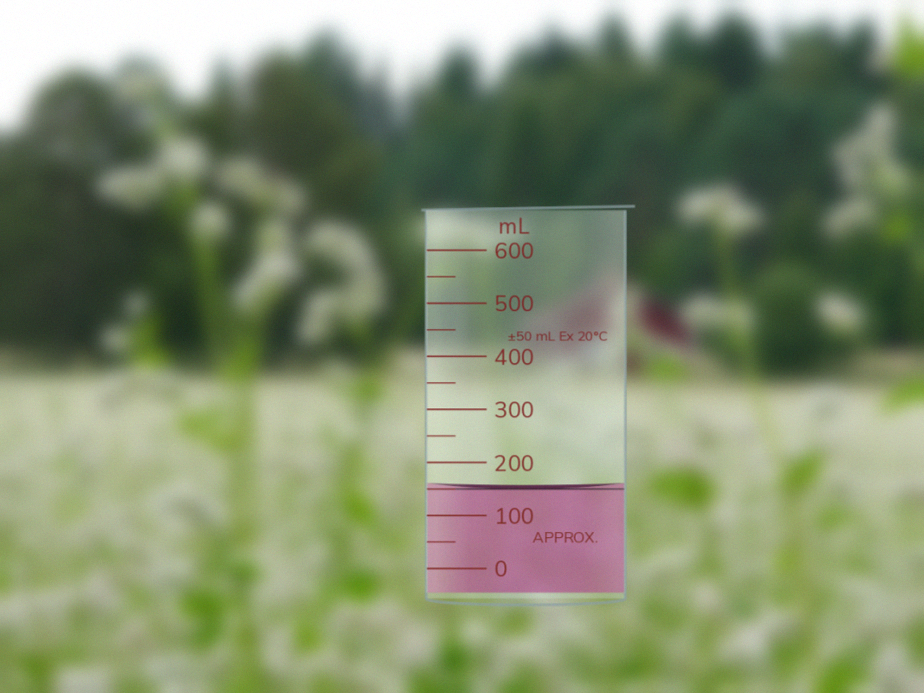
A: 150 mL
